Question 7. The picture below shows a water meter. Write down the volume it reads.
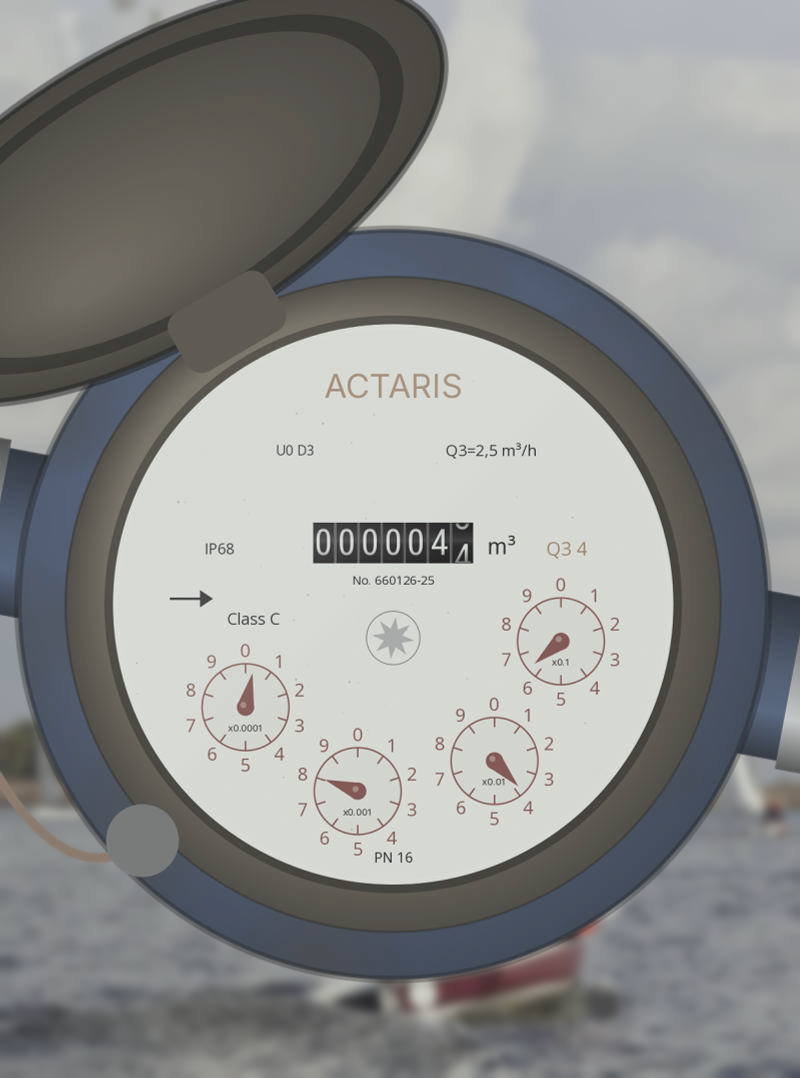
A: 43.6380 m³
